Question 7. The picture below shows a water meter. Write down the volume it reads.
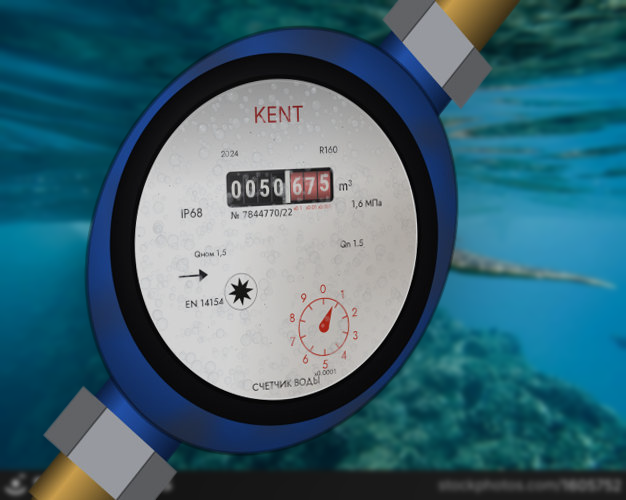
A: 50.6750 m³
